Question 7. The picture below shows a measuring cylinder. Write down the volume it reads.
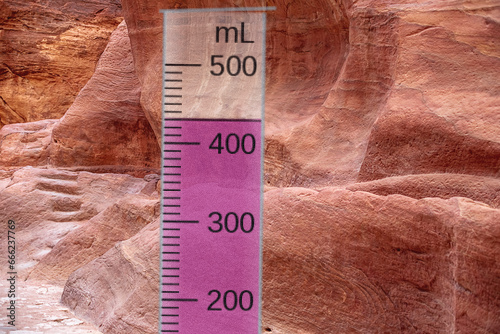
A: 430 mL
